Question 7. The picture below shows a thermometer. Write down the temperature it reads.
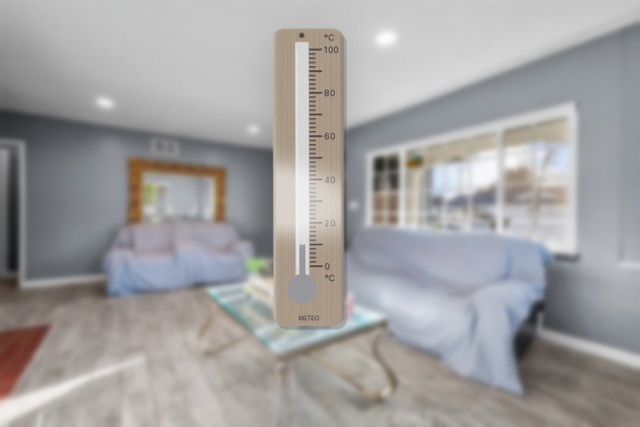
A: 10 °C
